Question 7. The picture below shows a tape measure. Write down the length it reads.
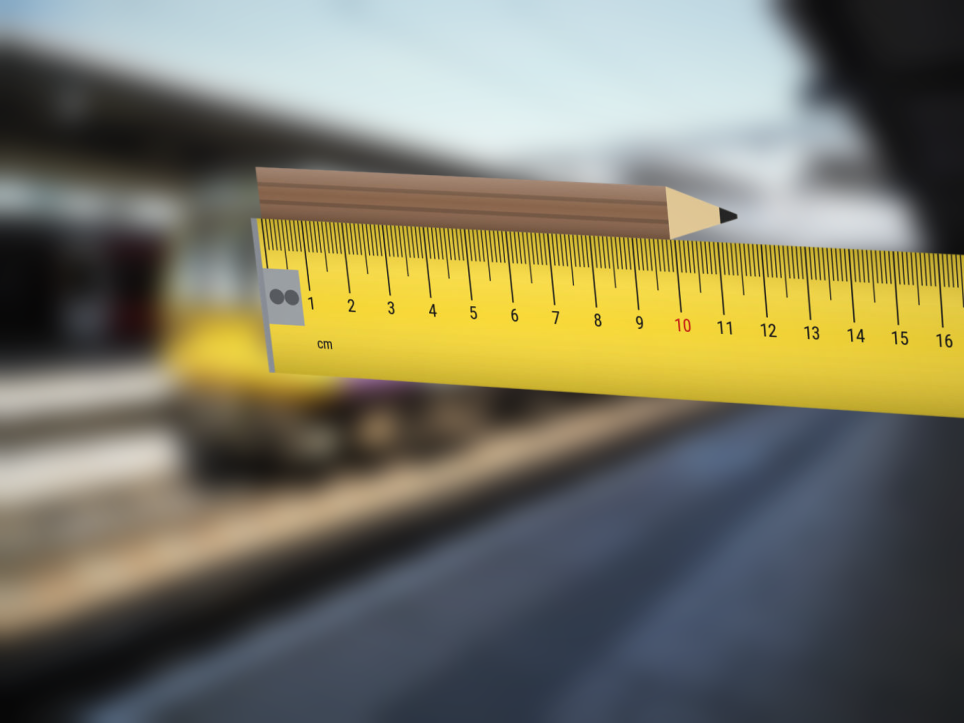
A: 11.5 cm
